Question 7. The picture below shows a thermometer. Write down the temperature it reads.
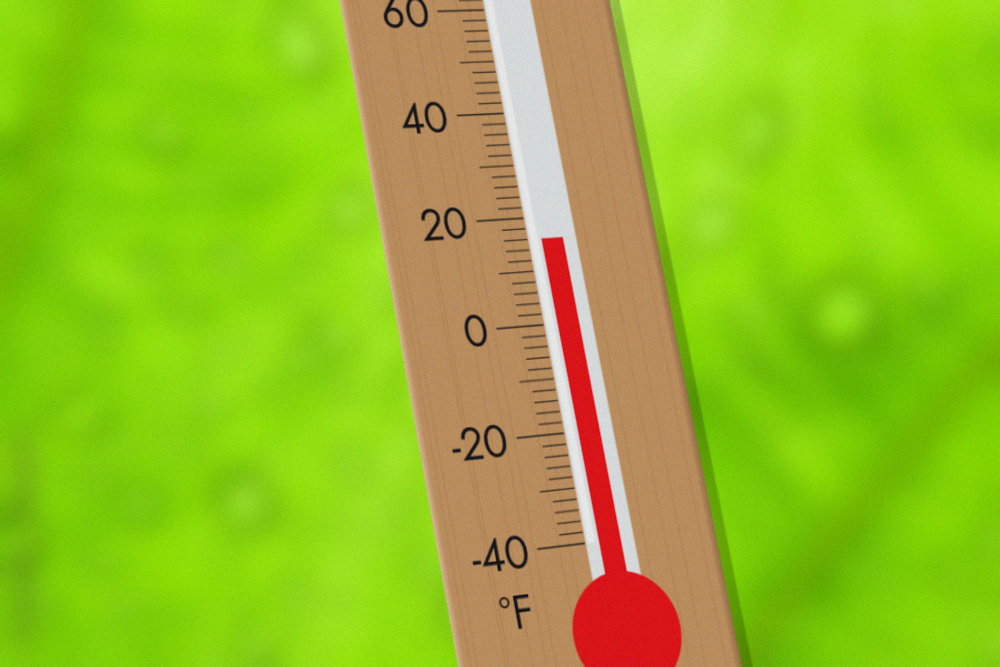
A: 16 °F
